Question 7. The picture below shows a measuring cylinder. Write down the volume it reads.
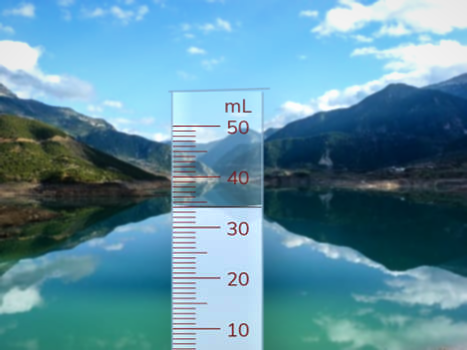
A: 34 mL
